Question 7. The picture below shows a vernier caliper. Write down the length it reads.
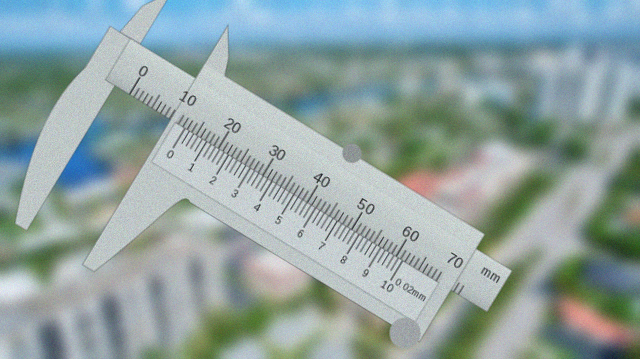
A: 12.5 mm
